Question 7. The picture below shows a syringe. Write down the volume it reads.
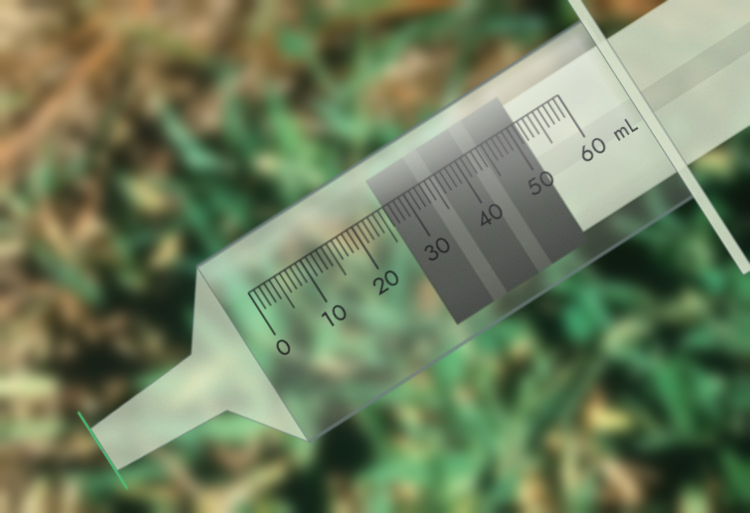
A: 26 mL
